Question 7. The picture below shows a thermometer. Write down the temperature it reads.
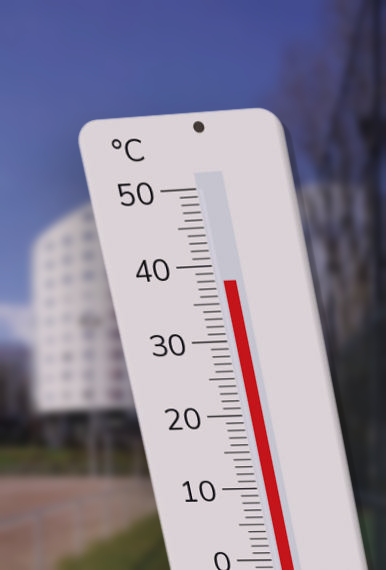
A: 38 °C
